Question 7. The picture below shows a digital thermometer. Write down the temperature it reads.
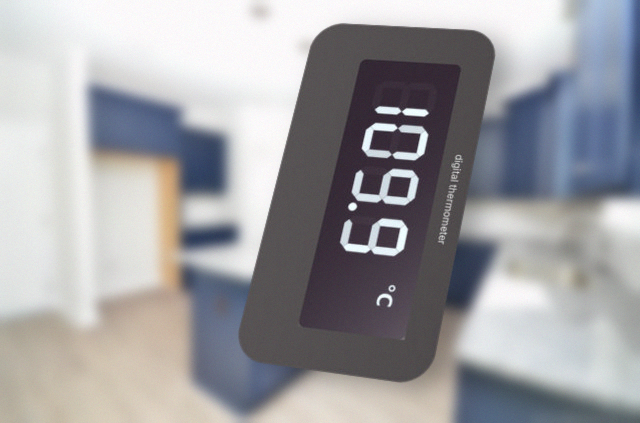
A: 109.9 °C
